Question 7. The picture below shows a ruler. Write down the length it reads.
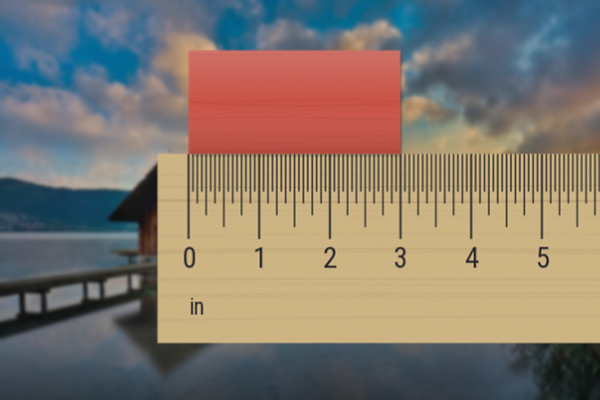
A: 3 in
